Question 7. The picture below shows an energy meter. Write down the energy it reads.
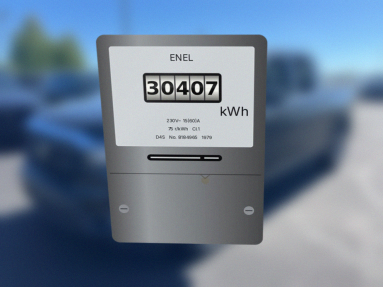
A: 30407 kWh
